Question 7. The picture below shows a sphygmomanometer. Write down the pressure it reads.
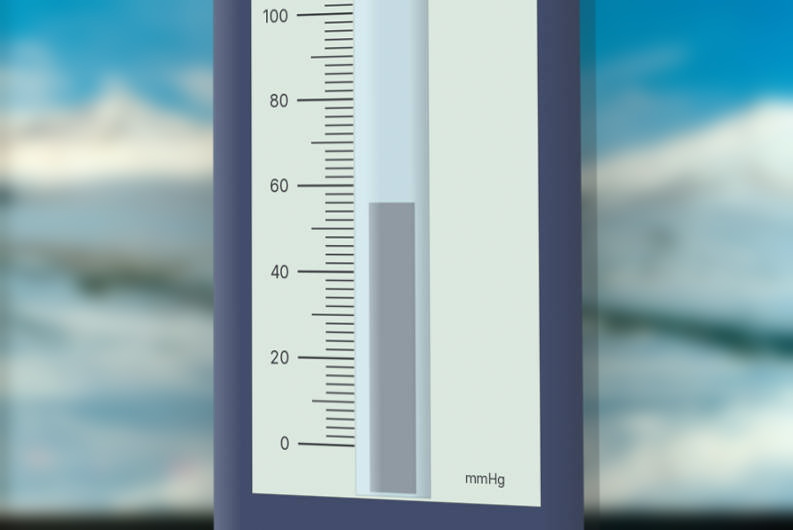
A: 56 mmHg
